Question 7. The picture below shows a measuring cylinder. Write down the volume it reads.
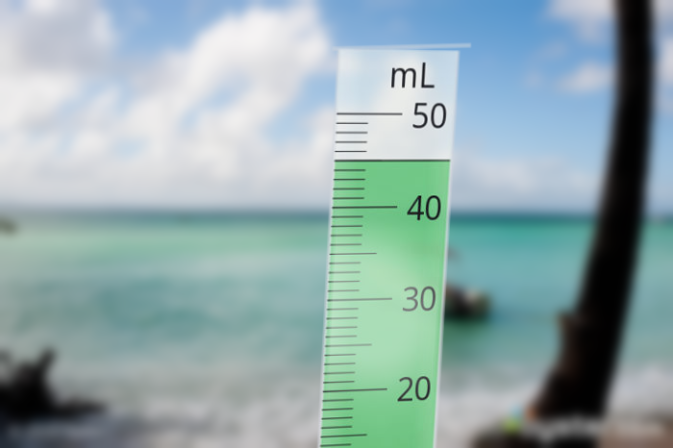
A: 45 mL
